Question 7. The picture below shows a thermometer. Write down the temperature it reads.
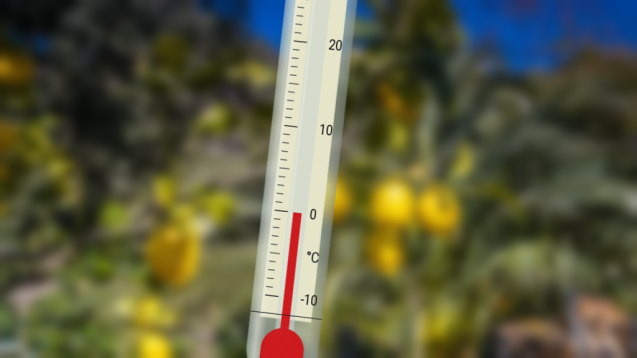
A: 0 °C
